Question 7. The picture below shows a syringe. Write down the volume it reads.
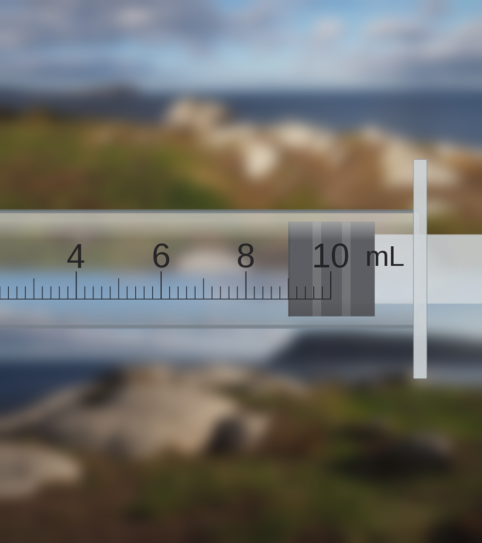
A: 9 mL
